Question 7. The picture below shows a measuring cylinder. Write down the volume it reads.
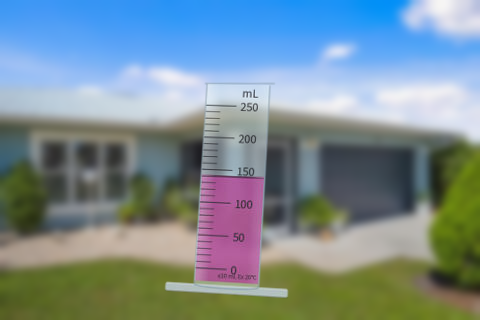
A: 140 mL
